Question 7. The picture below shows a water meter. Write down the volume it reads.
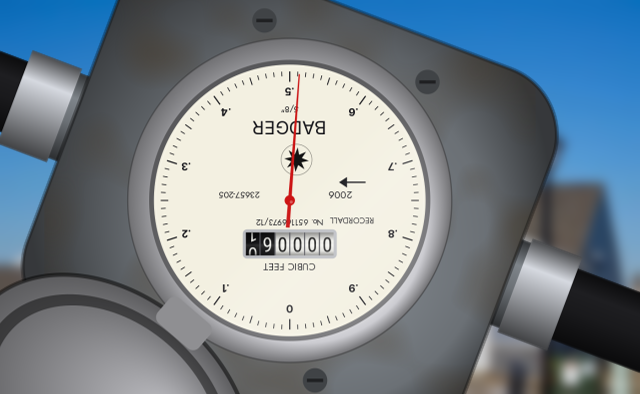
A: 60.51 ft³
